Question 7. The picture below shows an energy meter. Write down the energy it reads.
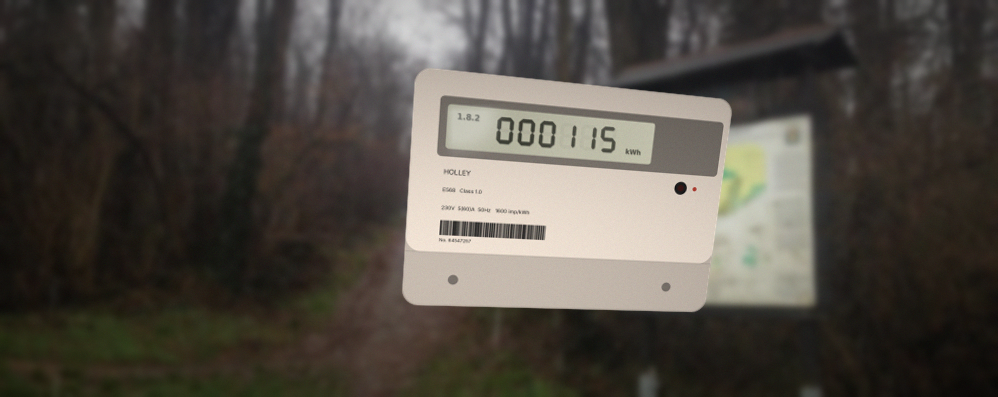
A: 115 kWh
